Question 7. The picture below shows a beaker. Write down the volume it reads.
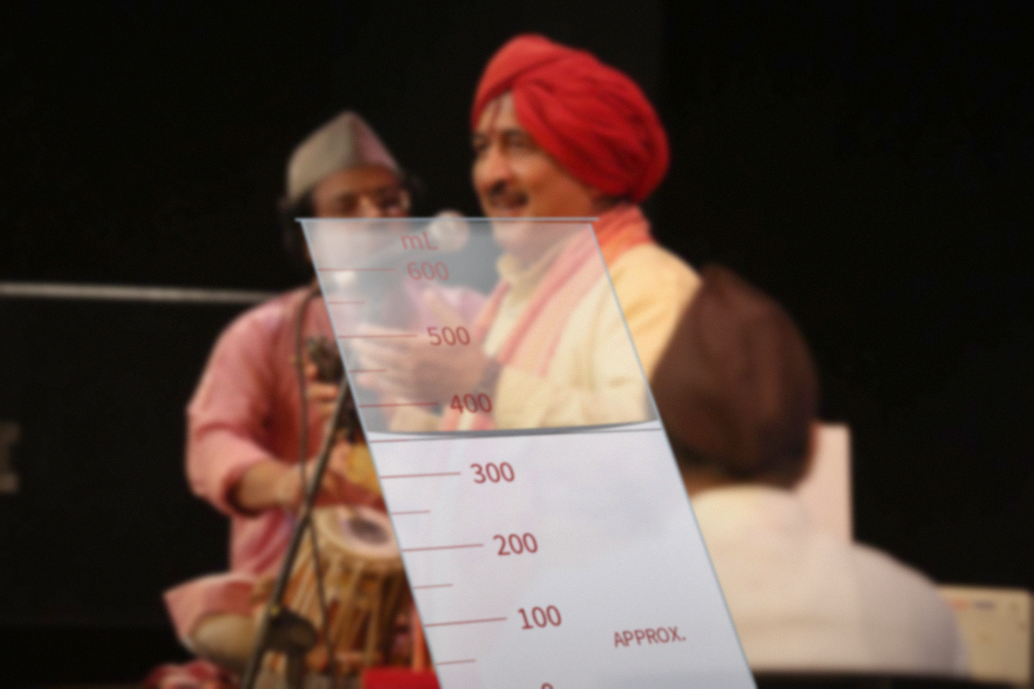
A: 350 mL
